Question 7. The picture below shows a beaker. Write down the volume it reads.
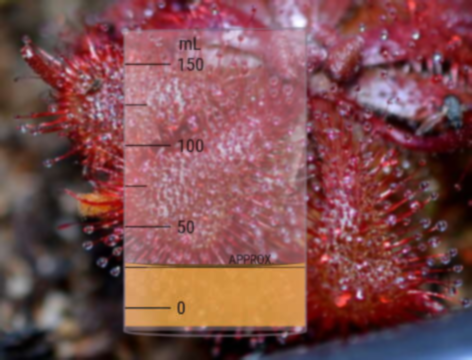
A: 25 mL
